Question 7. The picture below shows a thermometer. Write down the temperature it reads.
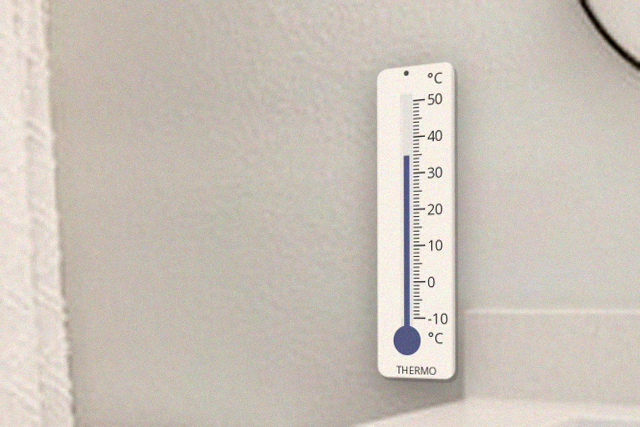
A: 35 °C
